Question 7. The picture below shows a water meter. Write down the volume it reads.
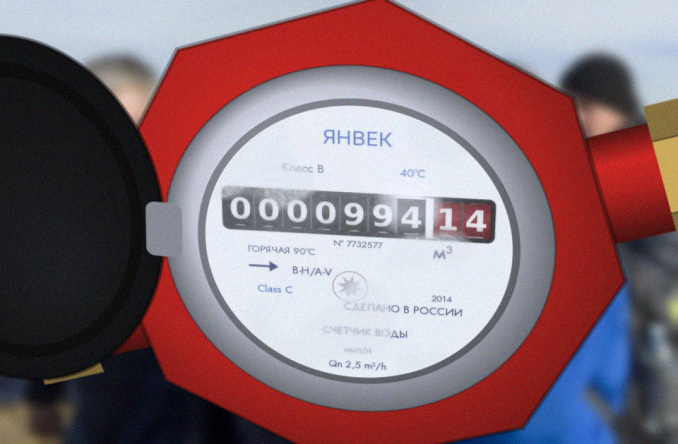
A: 994.14 m³
